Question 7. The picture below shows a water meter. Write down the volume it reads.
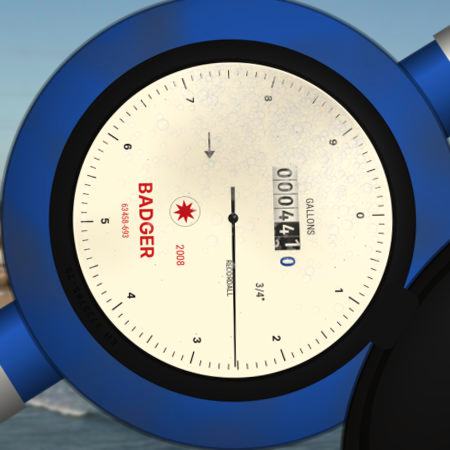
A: 4412.5 gal
